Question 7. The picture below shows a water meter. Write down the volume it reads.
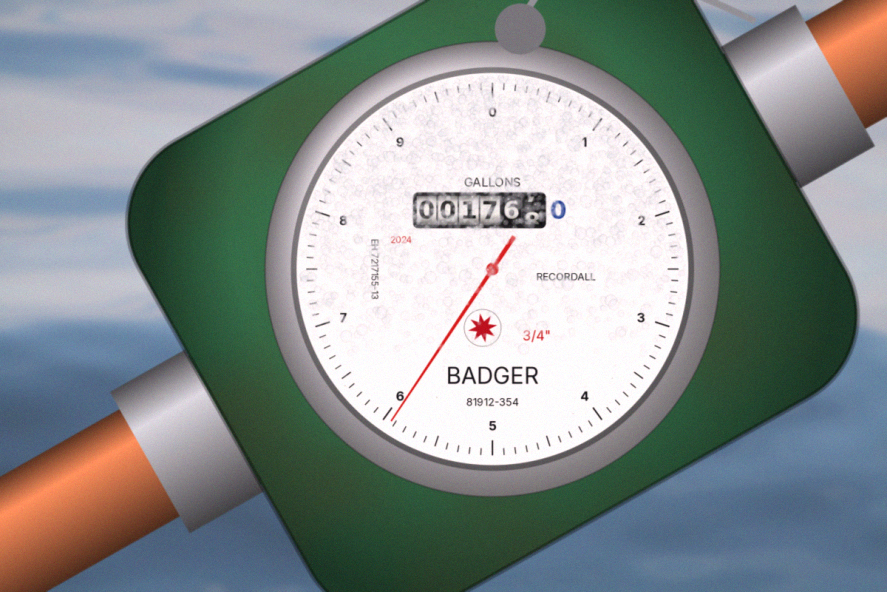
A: 17675.9 gal
